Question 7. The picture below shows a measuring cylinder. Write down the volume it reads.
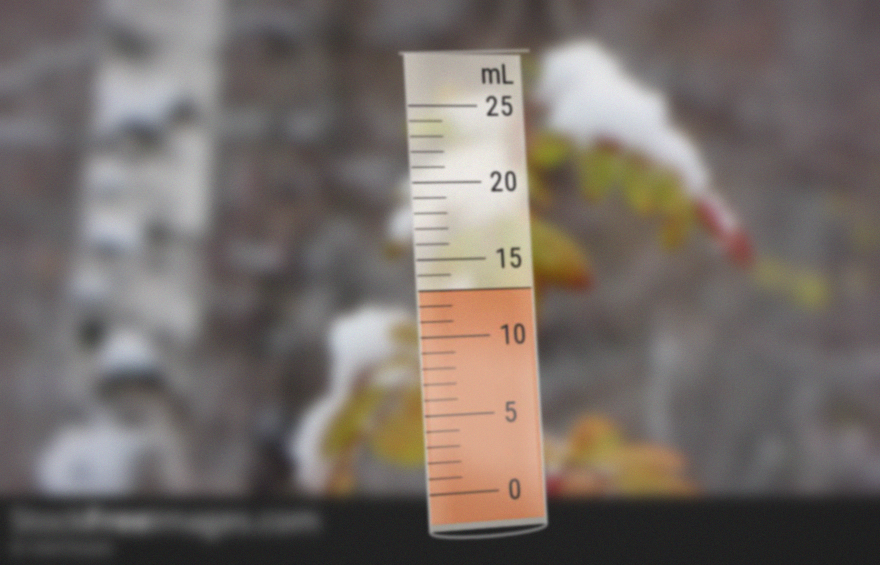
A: 13 mL
